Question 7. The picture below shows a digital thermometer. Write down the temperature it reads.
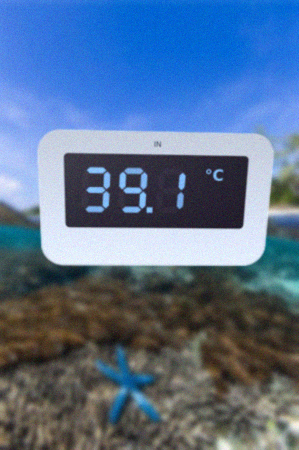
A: 39.1 °C
